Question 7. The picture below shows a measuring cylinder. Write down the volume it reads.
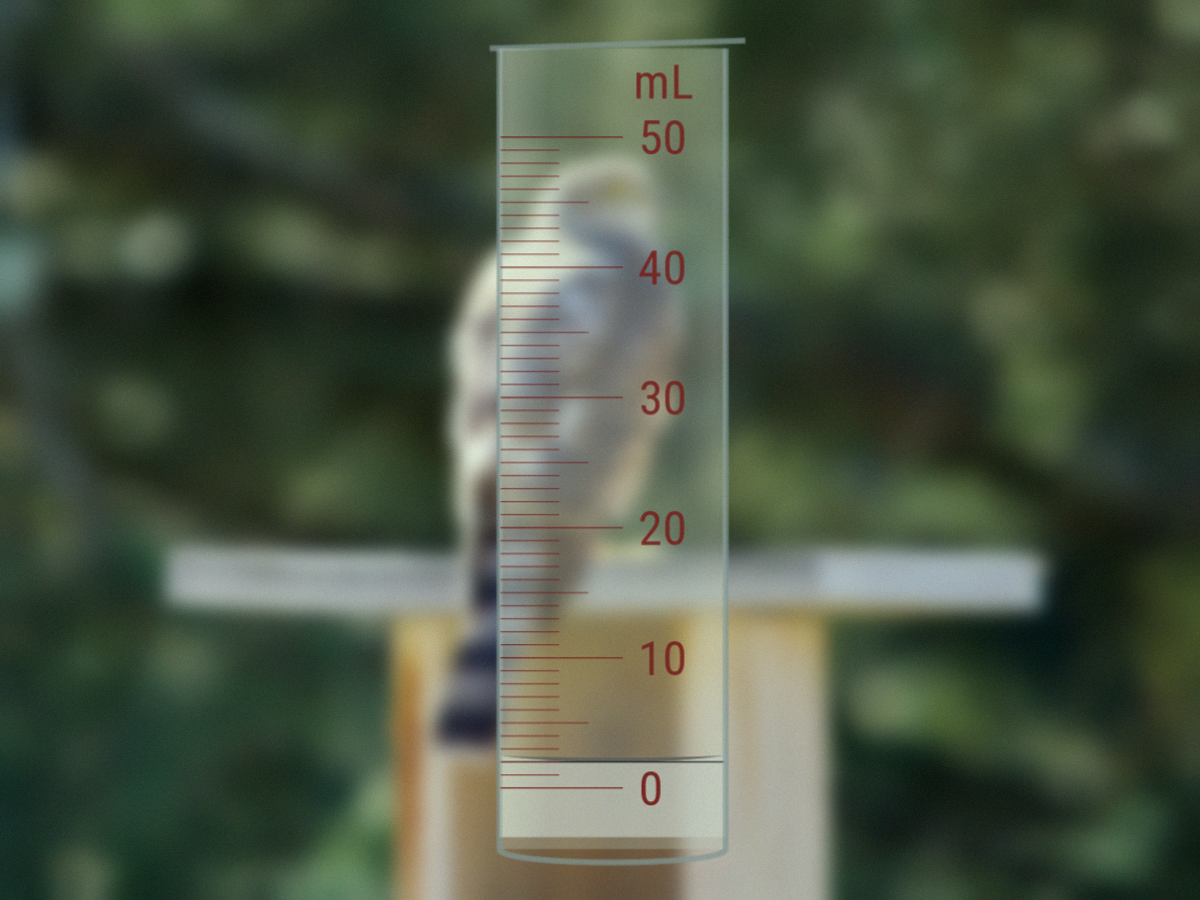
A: 2 mL
